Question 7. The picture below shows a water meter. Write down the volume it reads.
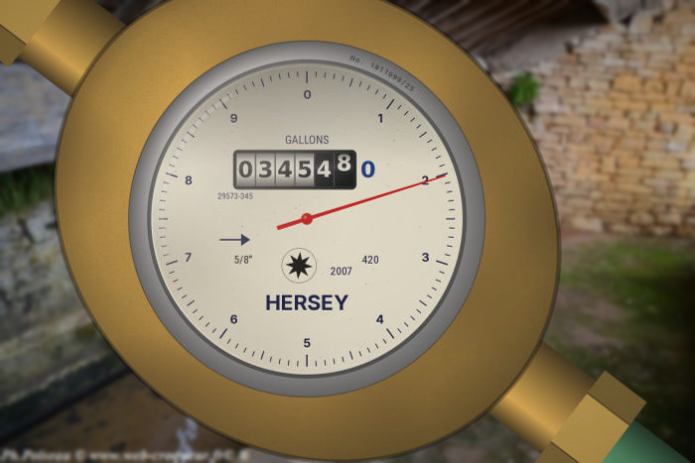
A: 345482.0 gal
